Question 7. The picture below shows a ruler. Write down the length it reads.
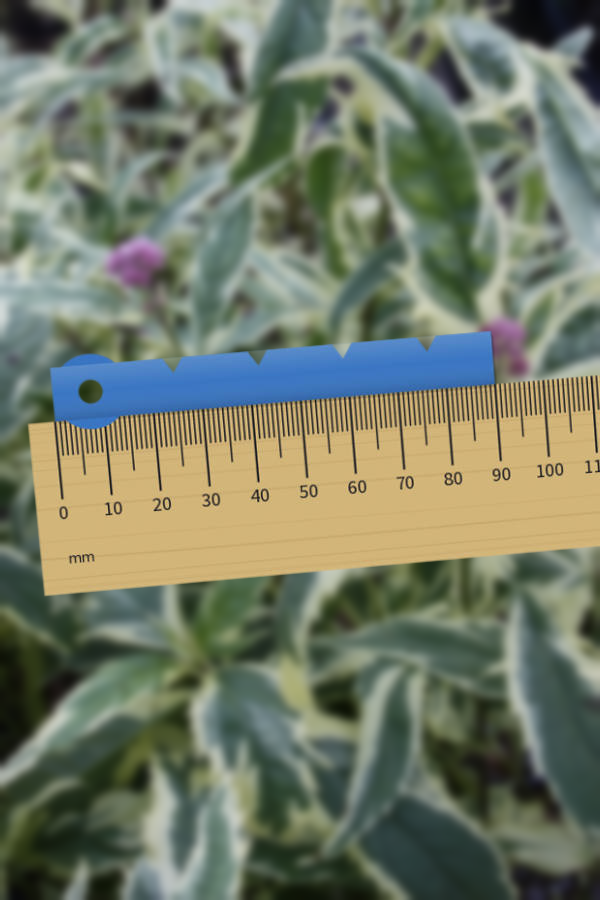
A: 90 mm
